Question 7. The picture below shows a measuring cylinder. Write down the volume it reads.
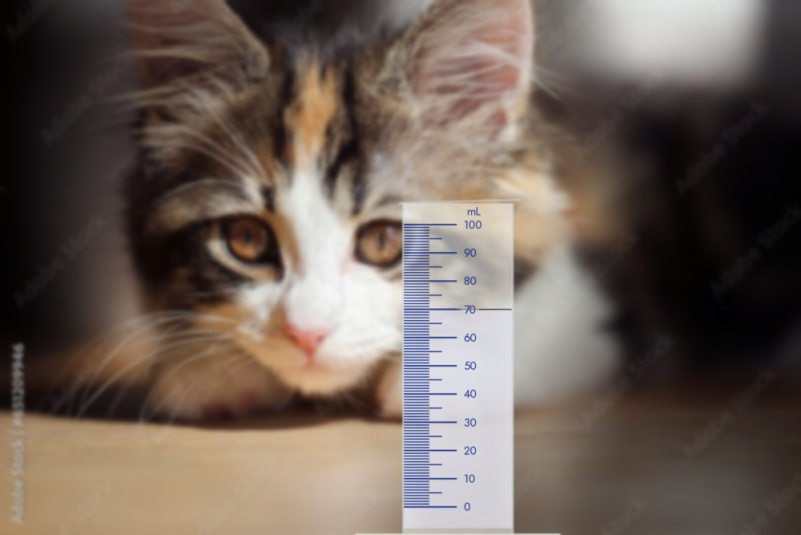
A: 70 mL
